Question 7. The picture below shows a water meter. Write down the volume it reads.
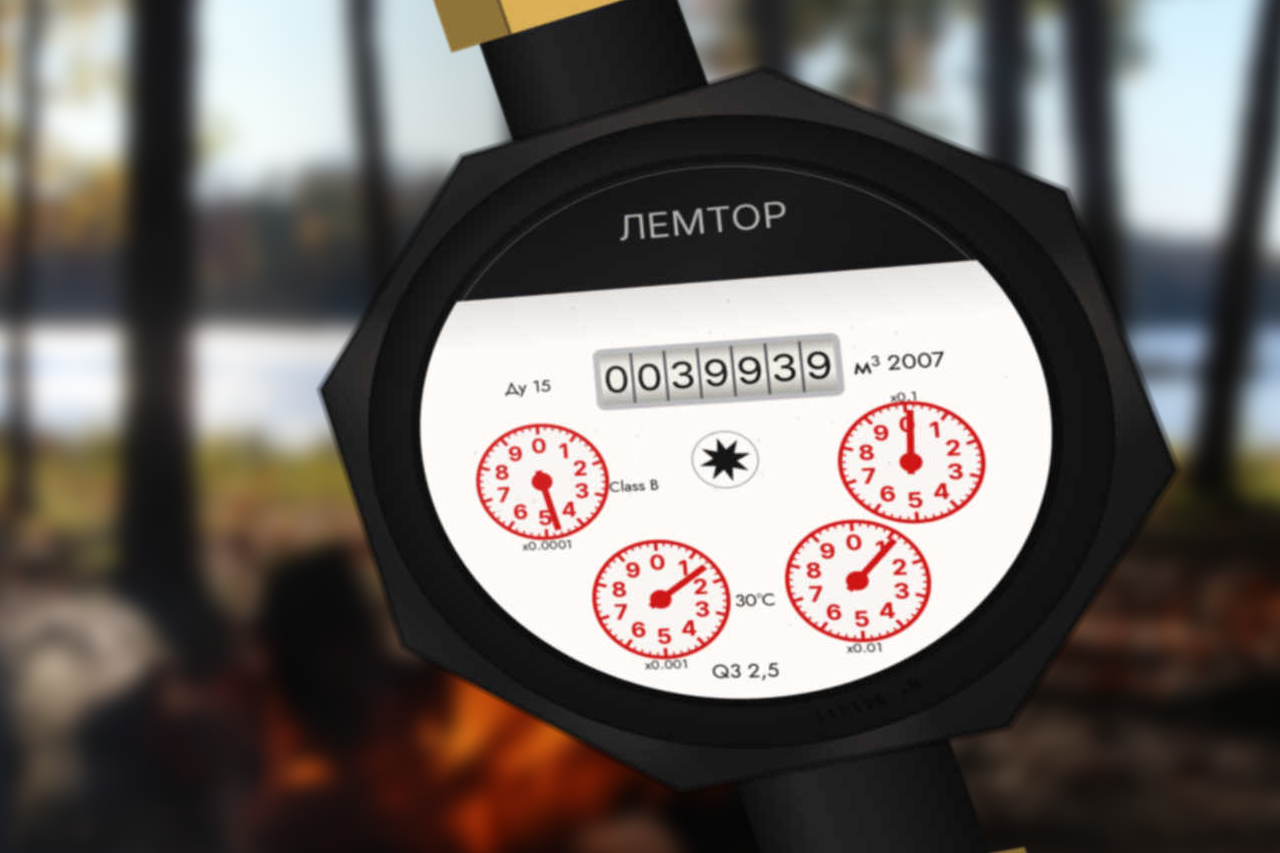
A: 39939.0114 m³
